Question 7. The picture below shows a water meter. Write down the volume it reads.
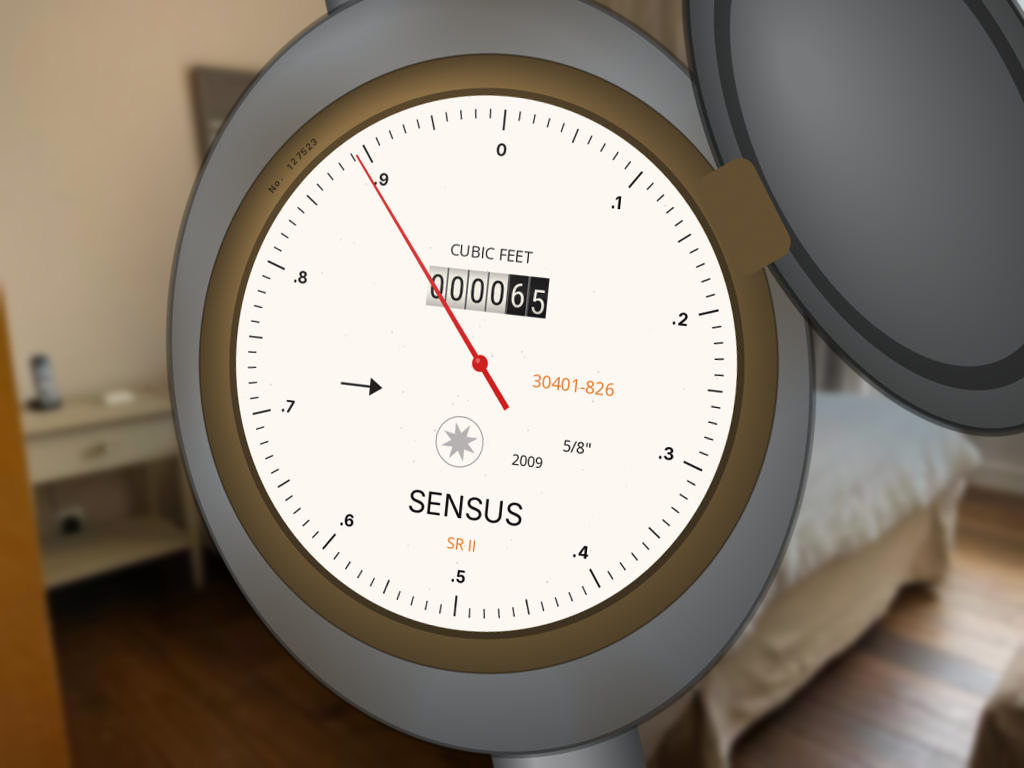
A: 64.89 ft³
